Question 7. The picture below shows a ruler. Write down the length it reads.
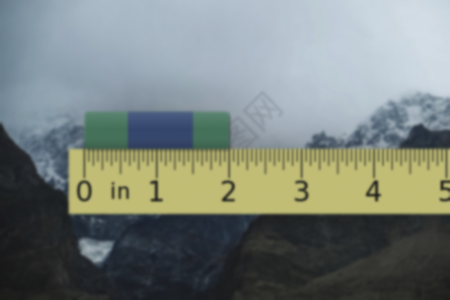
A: 2 in
